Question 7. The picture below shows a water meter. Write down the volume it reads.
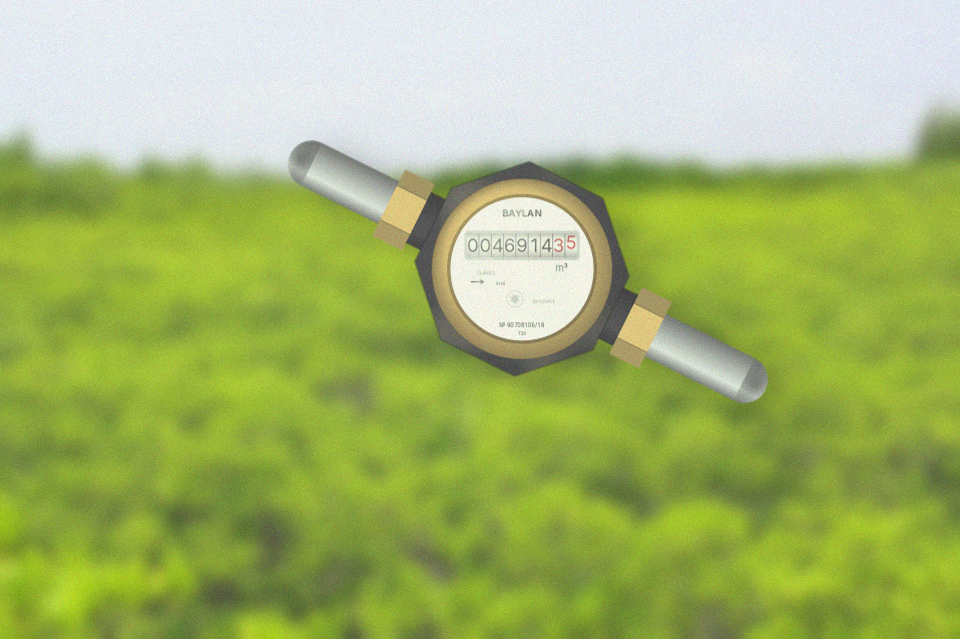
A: 46914.35 m³
